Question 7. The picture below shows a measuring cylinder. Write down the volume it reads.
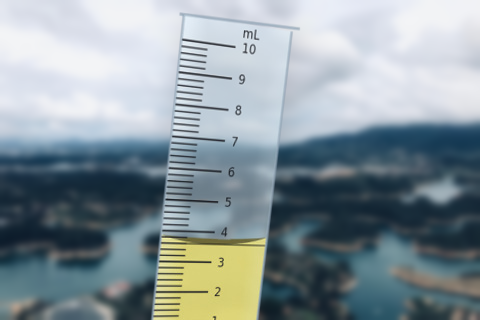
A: 3.6 mL
